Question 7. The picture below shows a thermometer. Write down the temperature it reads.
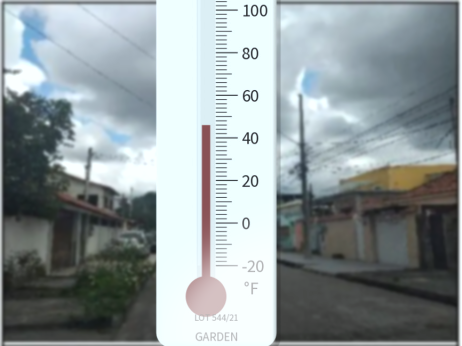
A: 46 °F
